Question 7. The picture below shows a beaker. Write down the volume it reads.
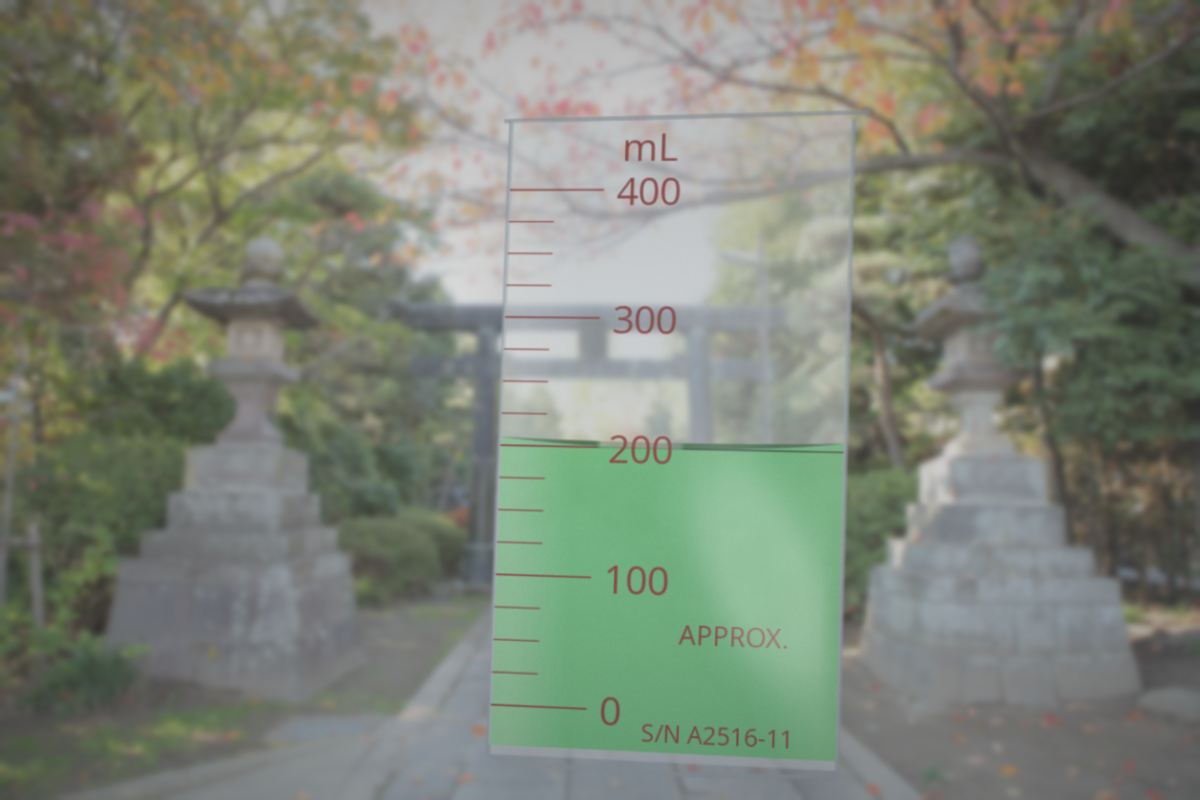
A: 200 mL
